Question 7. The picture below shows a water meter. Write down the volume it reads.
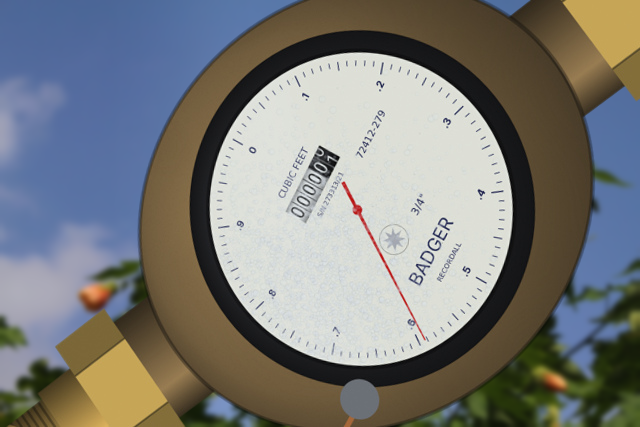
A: 0.59 ft³
